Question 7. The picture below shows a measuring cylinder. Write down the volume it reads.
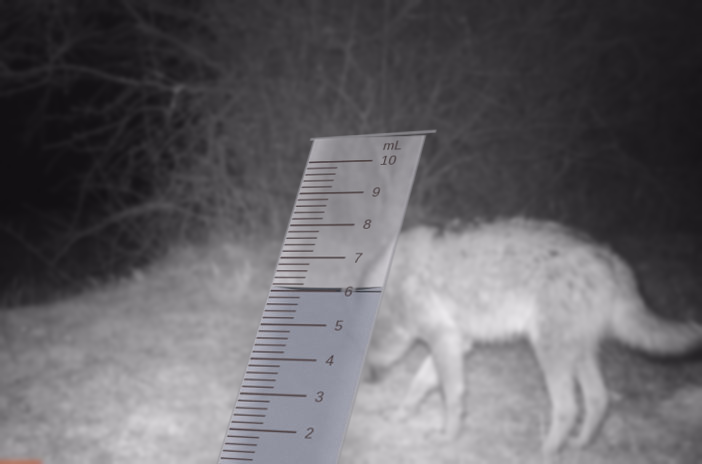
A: 6 mL
